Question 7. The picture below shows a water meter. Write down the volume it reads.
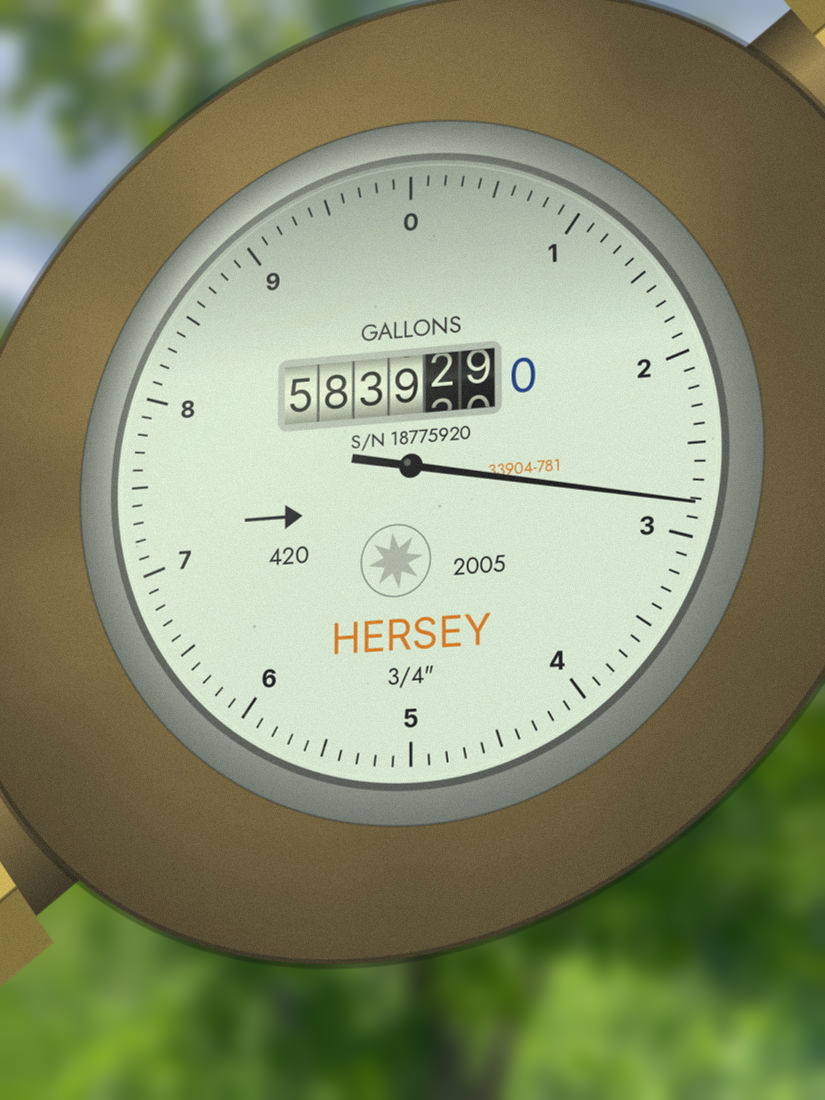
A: 5839292.8 gal
